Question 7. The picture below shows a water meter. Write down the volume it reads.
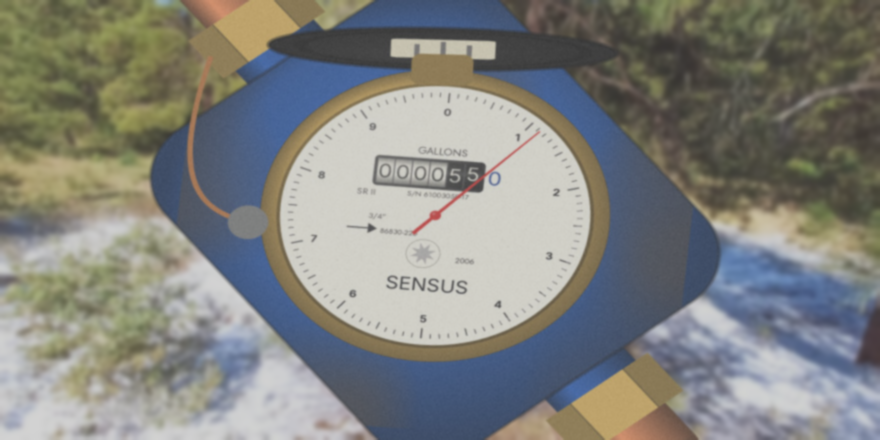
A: 551.1 gal
